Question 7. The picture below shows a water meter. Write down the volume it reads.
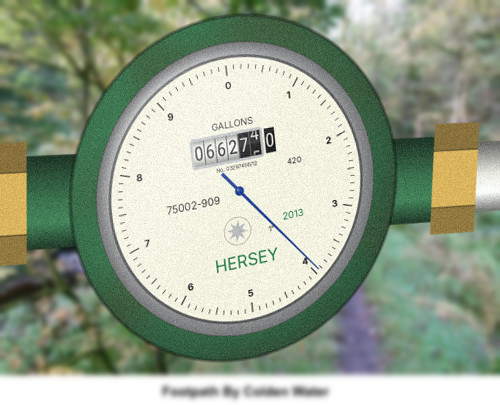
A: 662743.9 gal
